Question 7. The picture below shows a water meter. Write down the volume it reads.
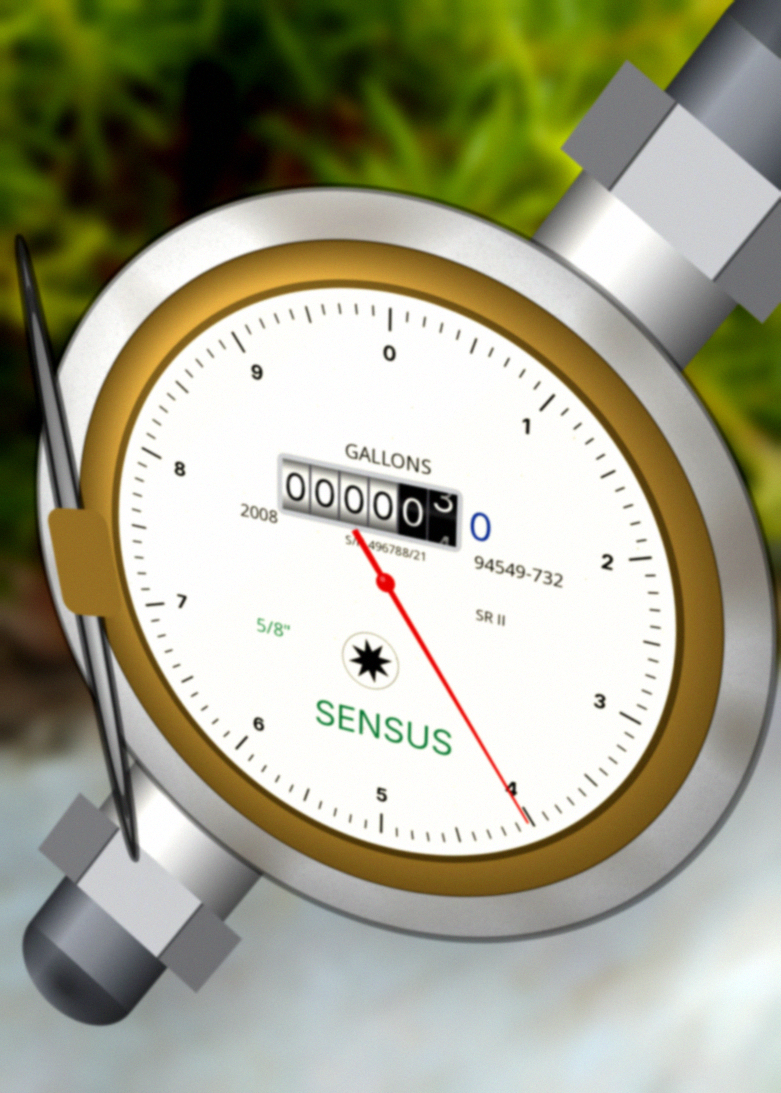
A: 34.0 gal
